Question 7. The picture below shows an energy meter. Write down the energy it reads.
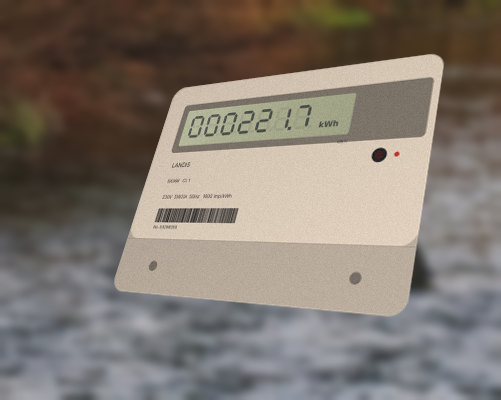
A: 221.7 kWh
